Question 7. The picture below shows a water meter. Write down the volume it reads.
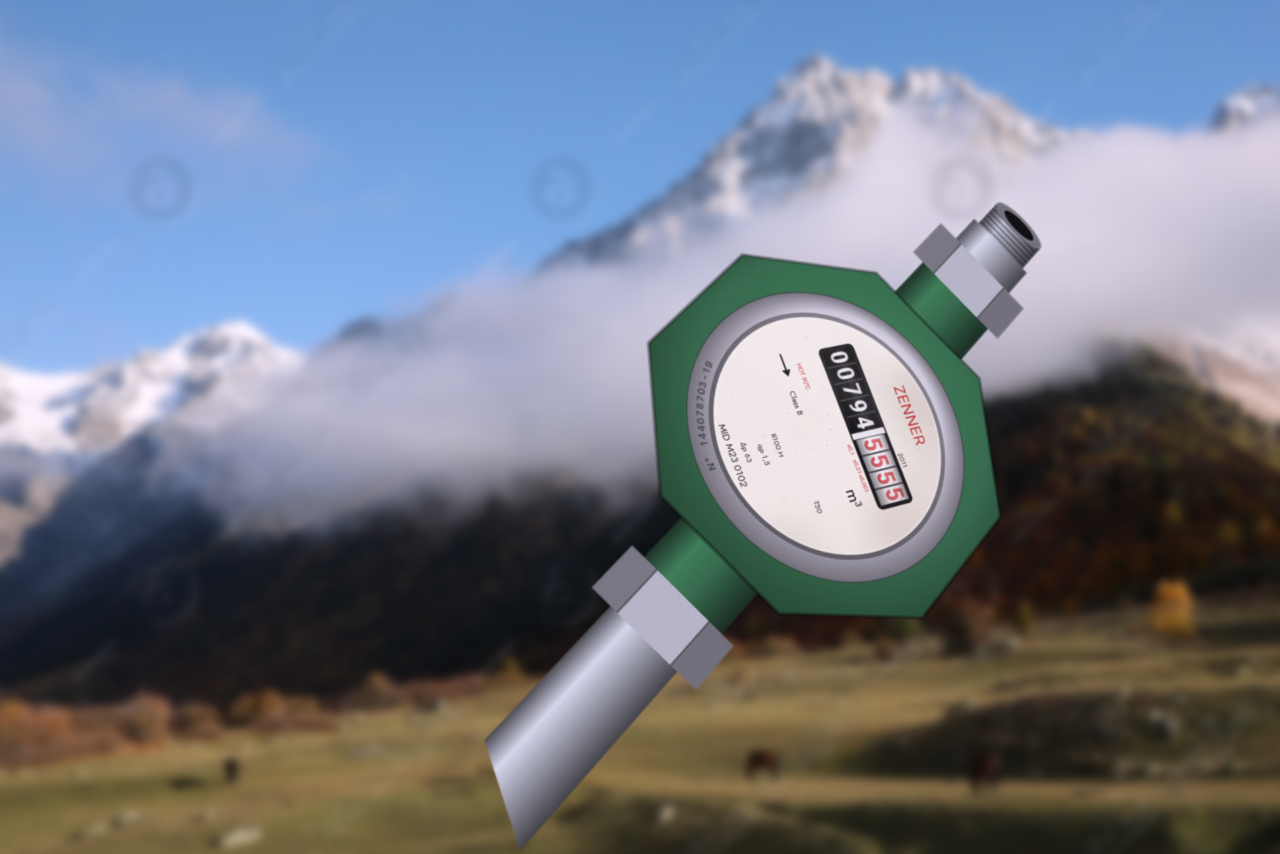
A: 794.5555 m³
